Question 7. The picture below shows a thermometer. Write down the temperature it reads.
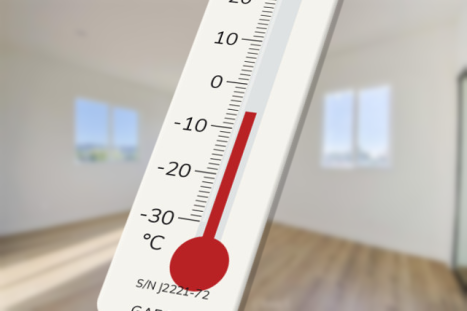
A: -6 °C
